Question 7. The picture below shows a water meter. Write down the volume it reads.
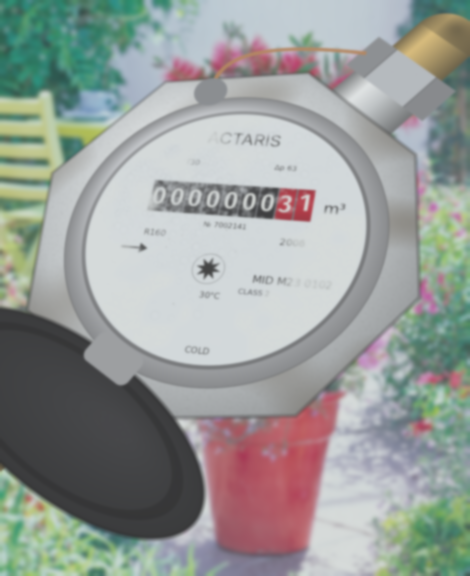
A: 0.31 m³
